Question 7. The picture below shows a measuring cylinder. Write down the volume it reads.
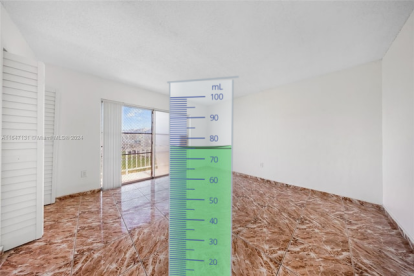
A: 75 mL
